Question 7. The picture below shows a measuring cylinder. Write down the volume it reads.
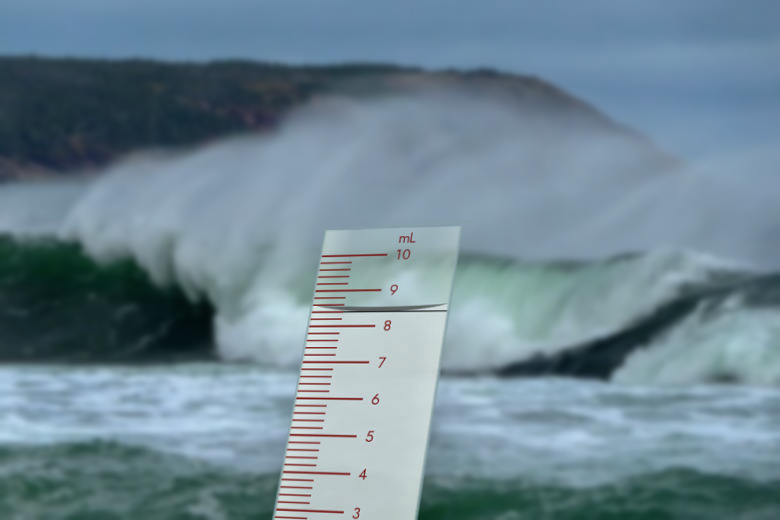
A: 8.4 mL
